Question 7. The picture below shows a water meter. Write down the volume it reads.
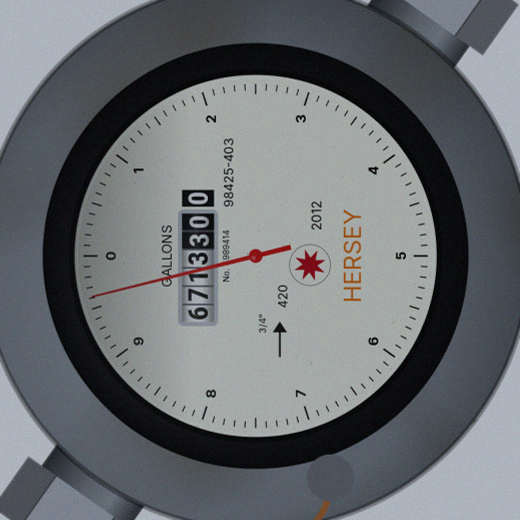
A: 6713299.6 gal
